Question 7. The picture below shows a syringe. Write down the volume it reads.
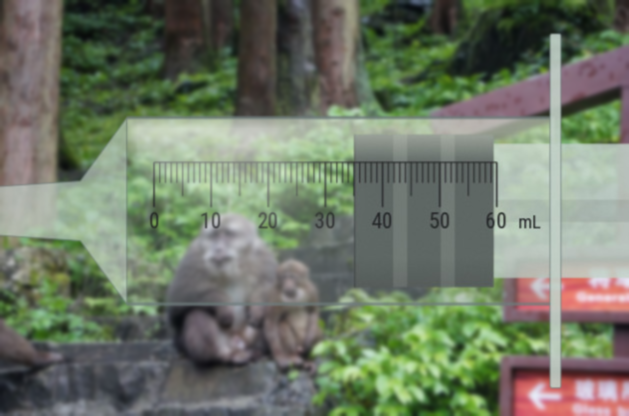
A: 35 mL
